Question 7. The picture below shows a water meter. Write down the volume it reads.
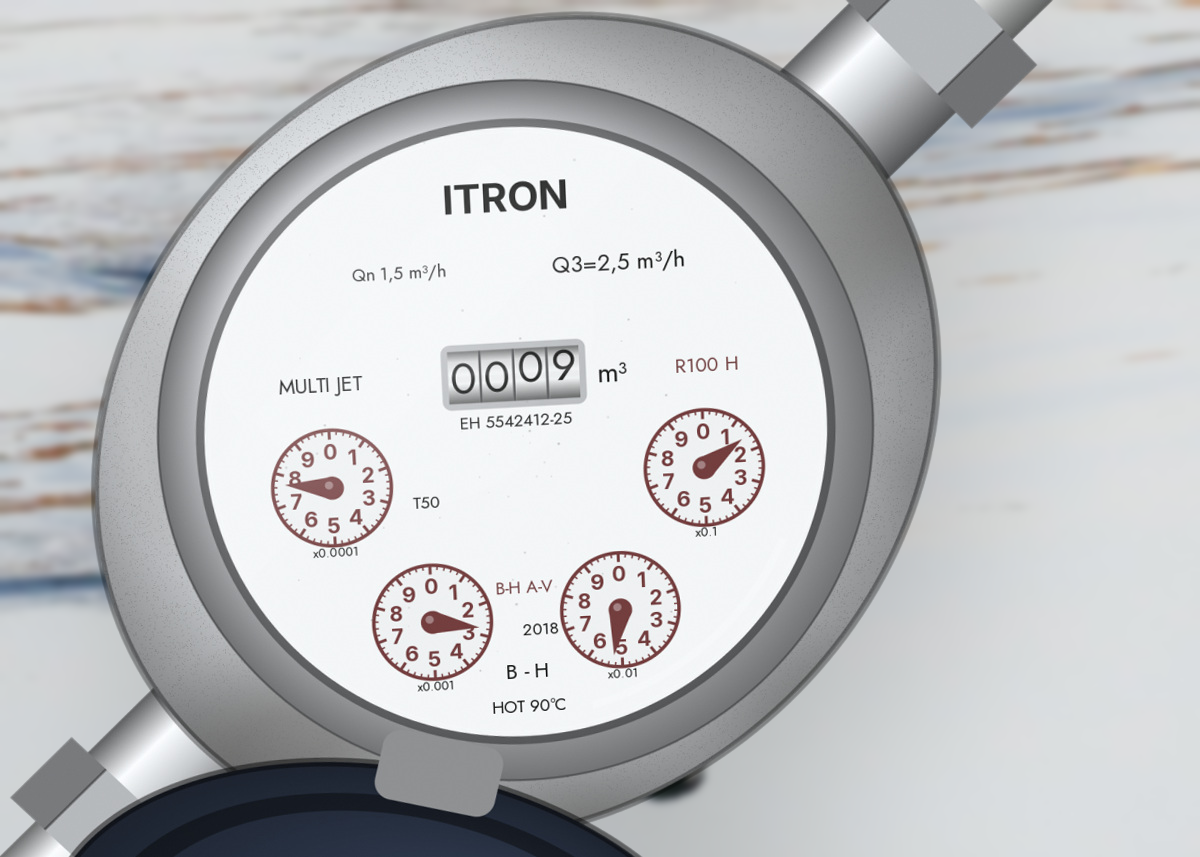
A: 9.1527 m³
